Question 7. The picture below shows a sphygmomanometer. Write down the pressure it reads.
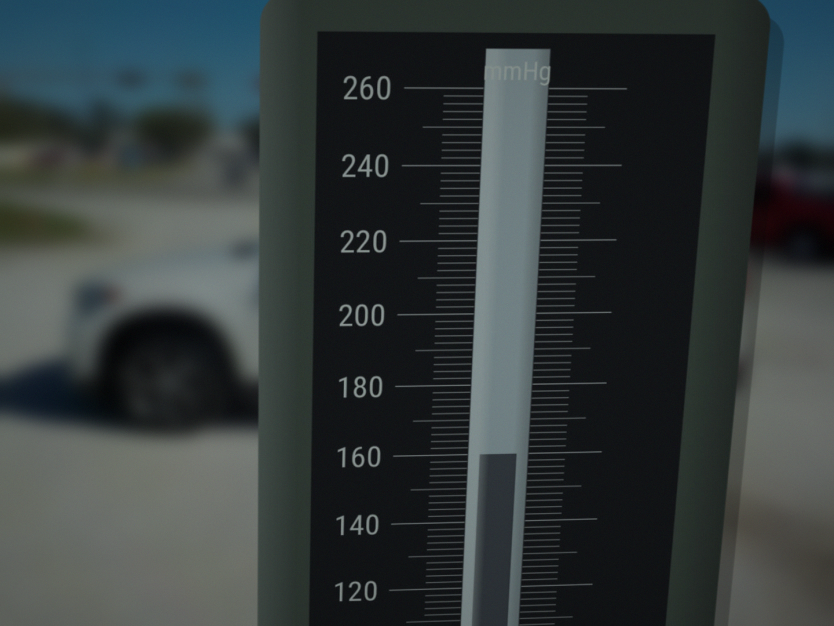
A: 160 mmHg
